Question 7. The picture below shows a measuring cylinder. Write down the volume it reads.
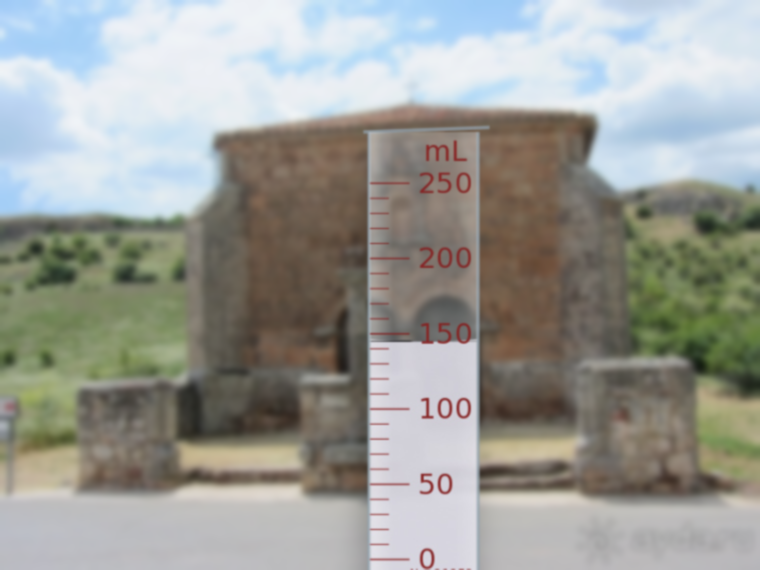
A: 145 mL
